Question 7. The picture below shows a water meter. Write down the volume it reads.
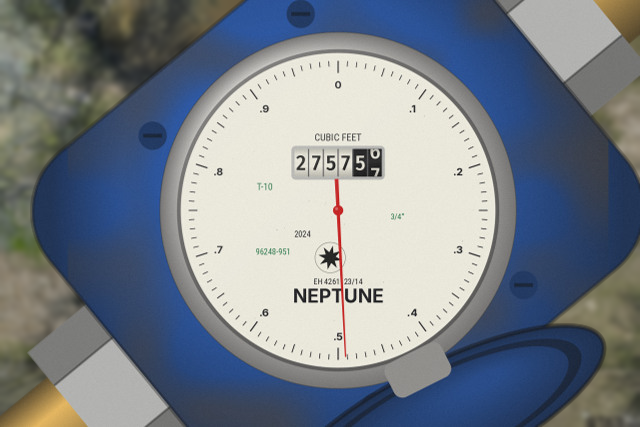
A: 275756.49 ft³
